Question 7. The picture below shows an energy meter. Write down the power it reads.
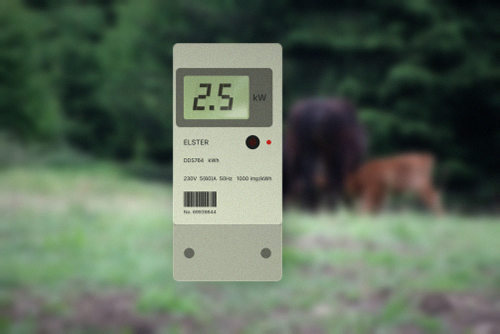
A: 2.5 kW
